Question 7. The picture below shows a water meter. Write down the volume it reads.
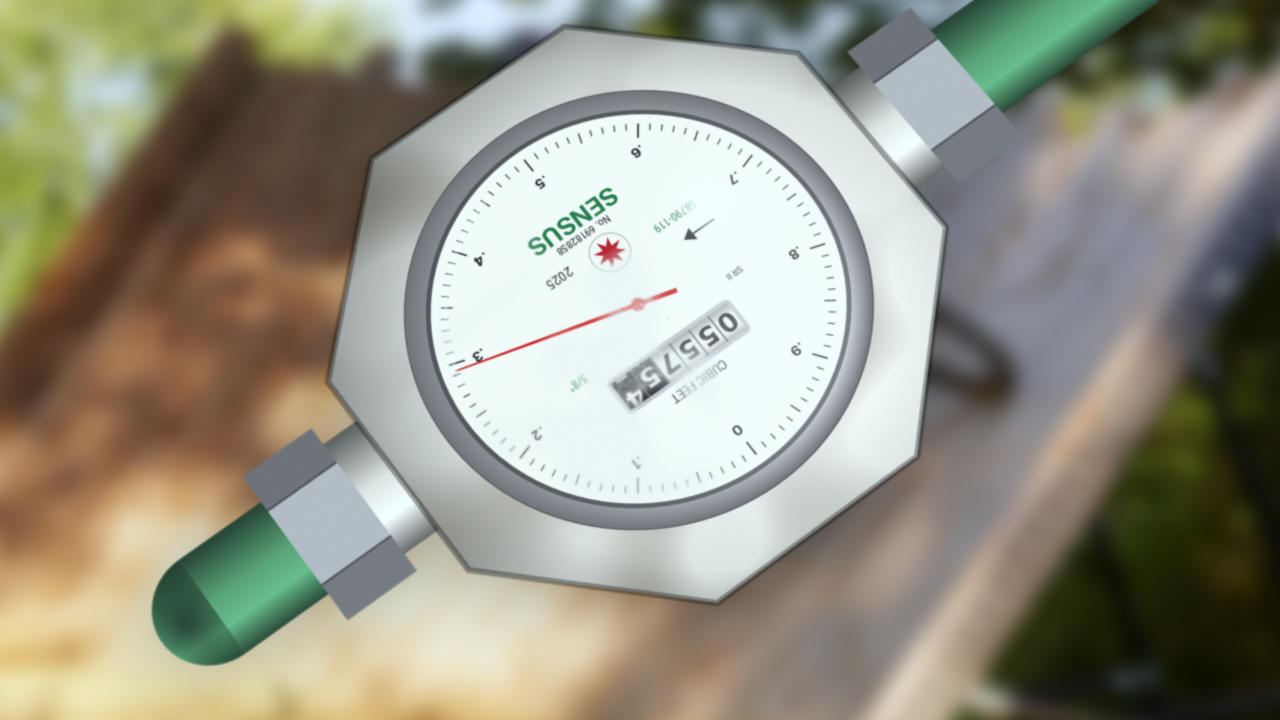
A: 55754.29 ft³
